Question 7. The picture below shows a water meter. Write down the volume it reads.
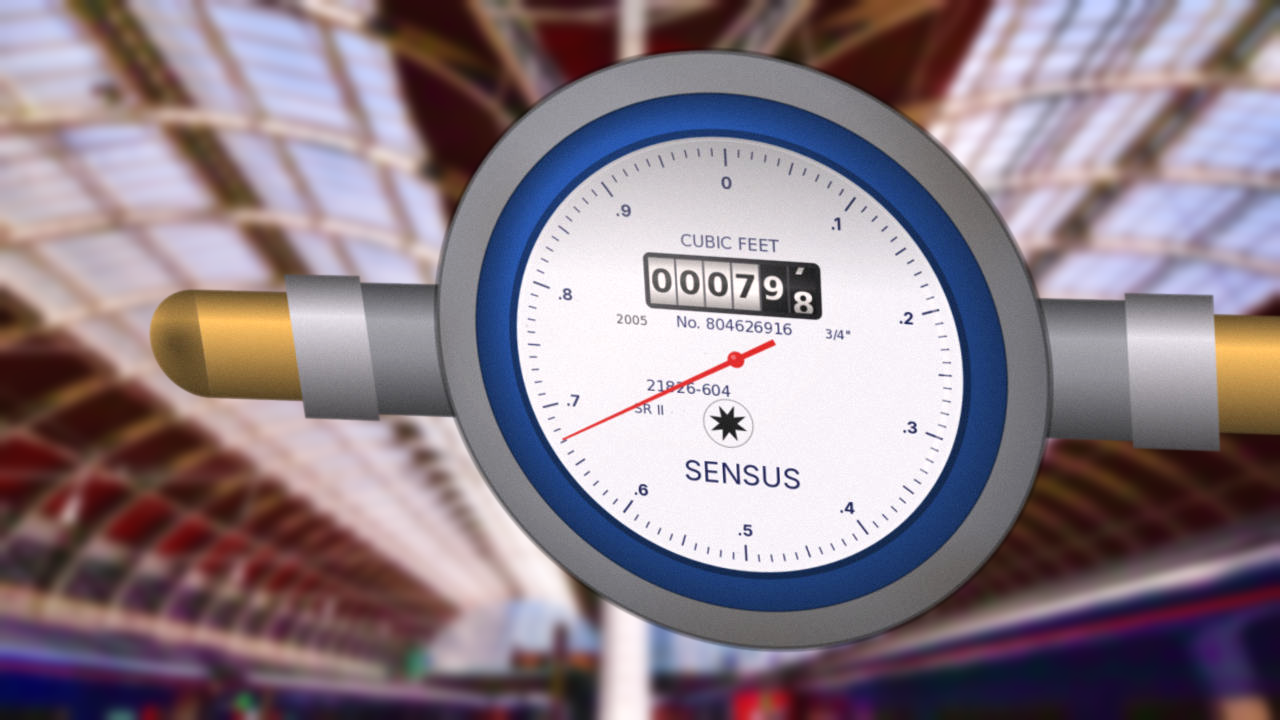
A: 797.67 ft³
